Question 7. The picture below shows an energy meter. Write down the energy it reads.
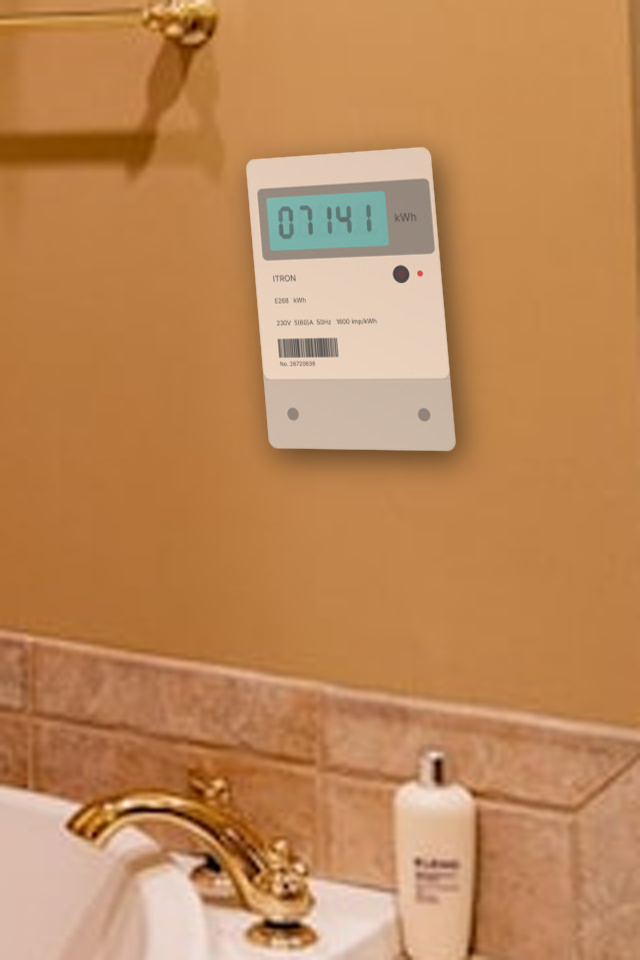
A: 7141 kWh
